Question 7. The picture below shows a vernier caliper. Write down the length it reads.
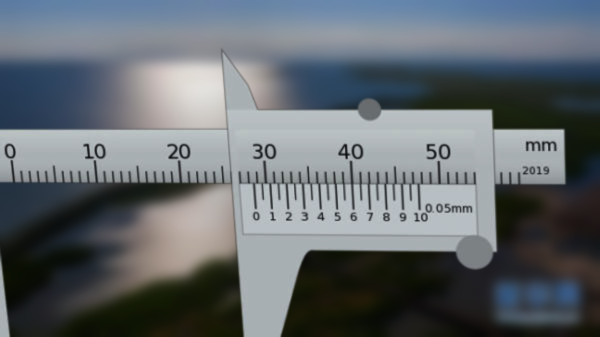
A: 28.6 mm
